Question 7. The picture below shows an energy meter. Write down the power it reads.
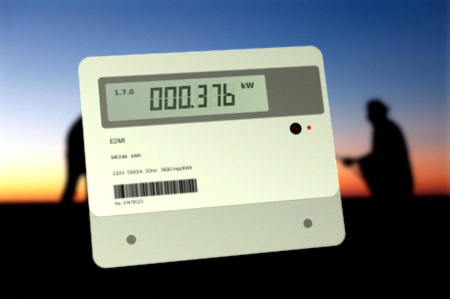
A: 0.376 kW
